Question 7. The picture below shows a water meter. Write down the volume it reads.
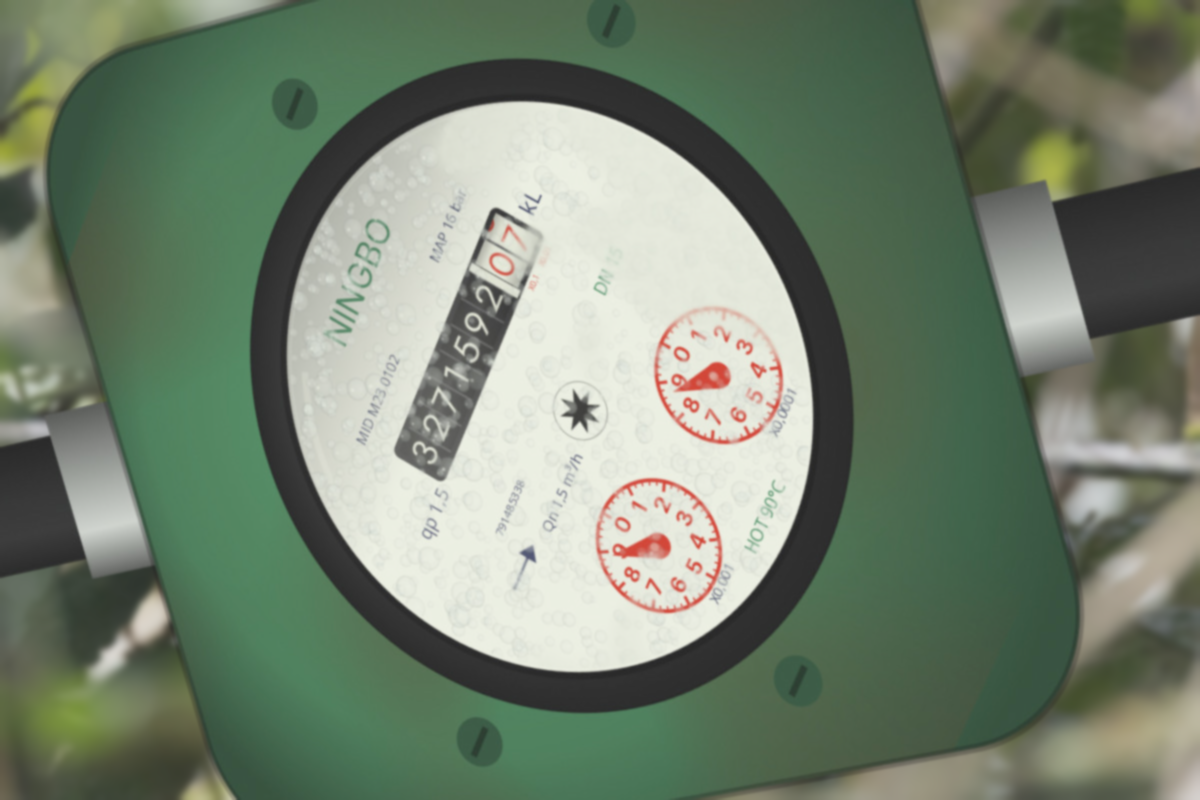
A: 3271592.0688 kL
